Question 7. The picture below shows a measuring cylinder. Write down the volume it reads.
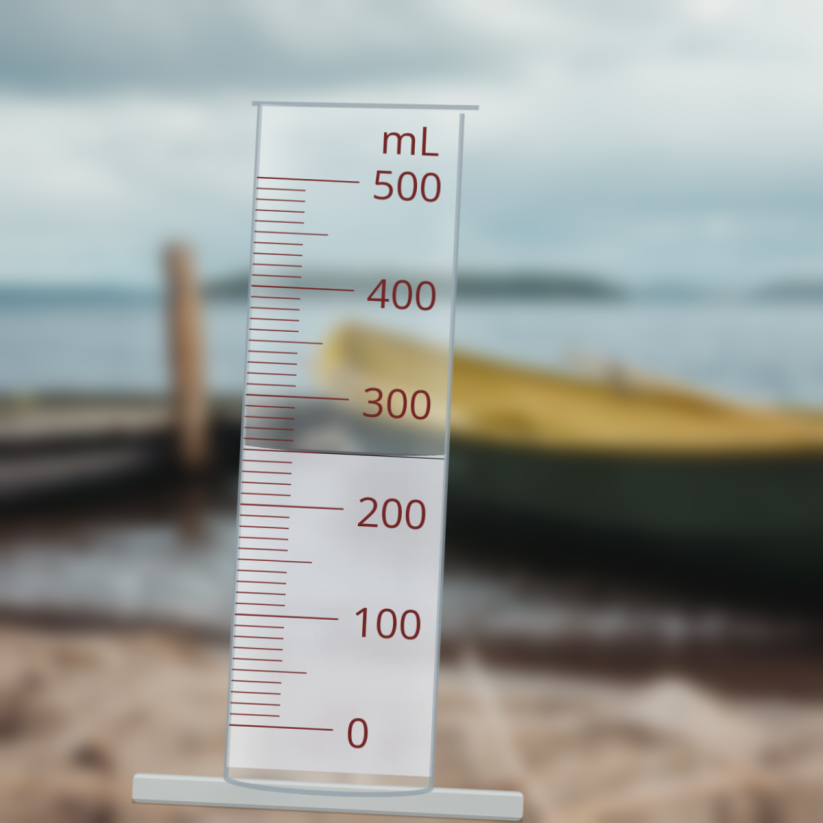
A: 250 mL
